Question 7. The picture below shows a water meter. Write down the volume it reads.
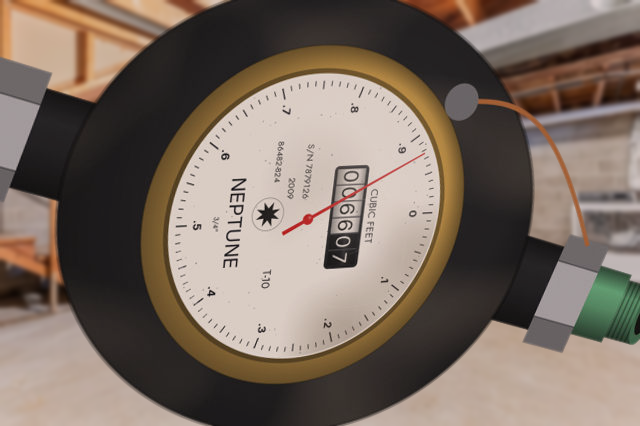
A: 6606.92 ft³
